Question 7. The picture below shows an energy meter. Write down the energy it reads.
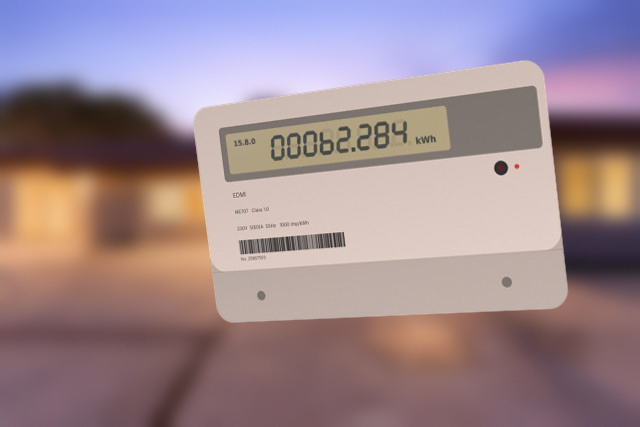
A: 62.284 kWh
